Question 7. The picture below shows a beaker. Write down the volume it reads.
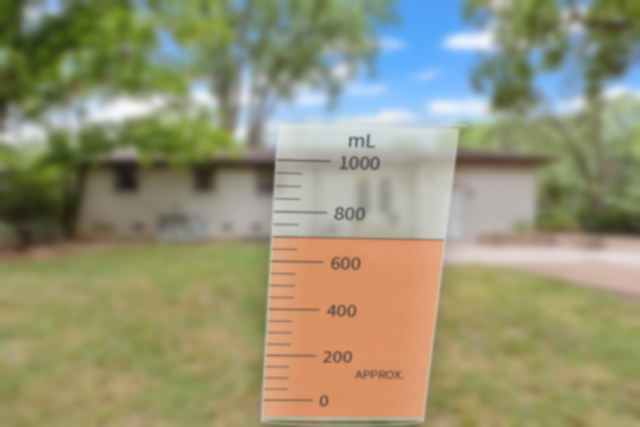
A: 700 mL
